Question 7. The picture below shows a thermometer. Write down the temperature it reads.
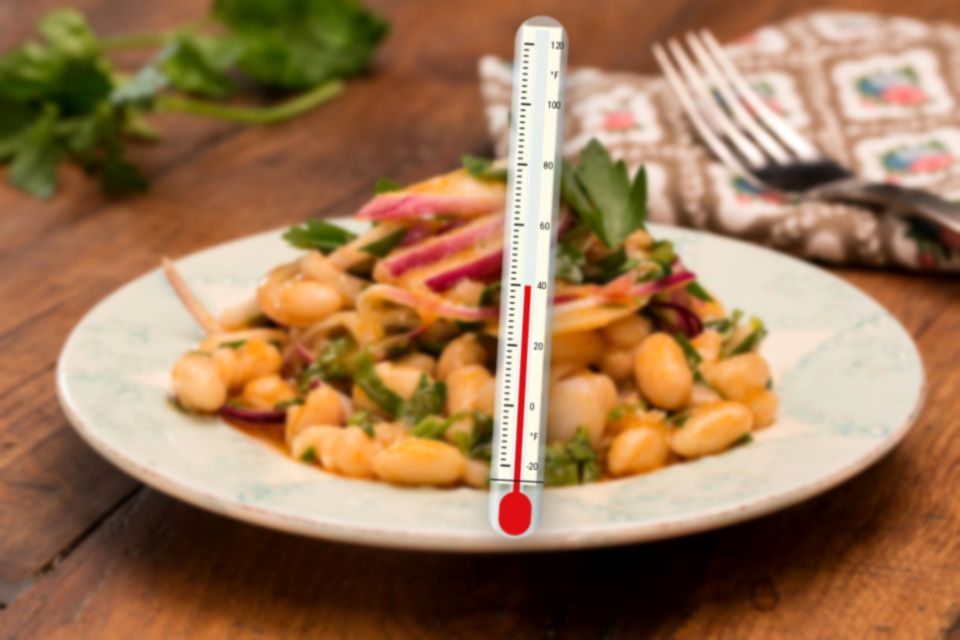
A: 40 °F
